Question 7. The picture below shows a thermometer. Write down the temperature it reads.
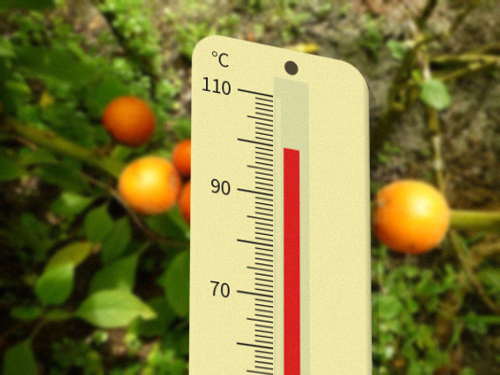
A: 100 °C
